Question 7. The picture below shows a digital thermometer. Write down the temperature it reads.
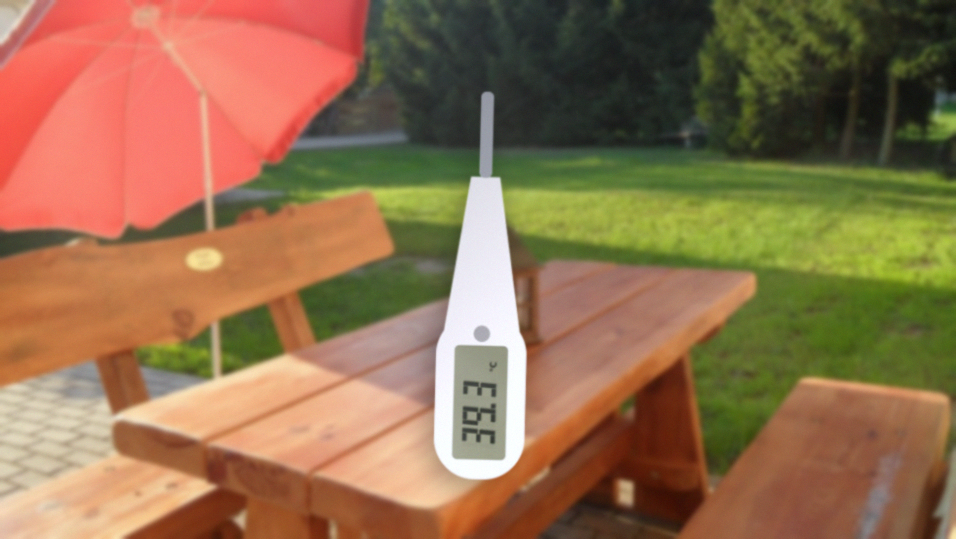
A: 39.3 °C
